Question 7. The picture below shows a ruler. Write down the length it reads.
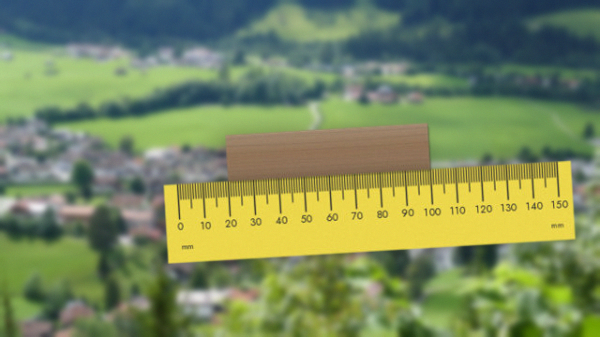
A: 80 mm
